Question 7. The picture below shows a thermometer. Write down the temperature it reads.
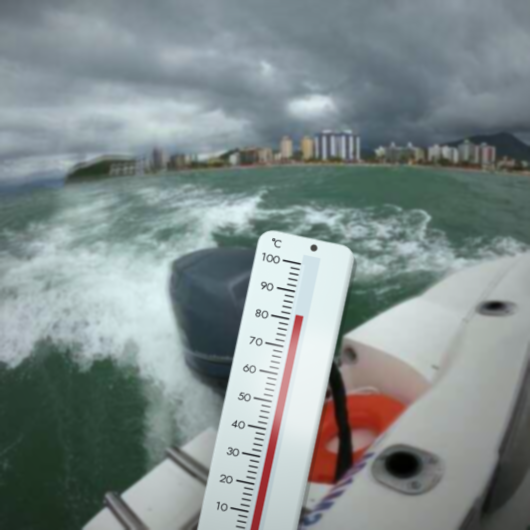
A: 82 °C
